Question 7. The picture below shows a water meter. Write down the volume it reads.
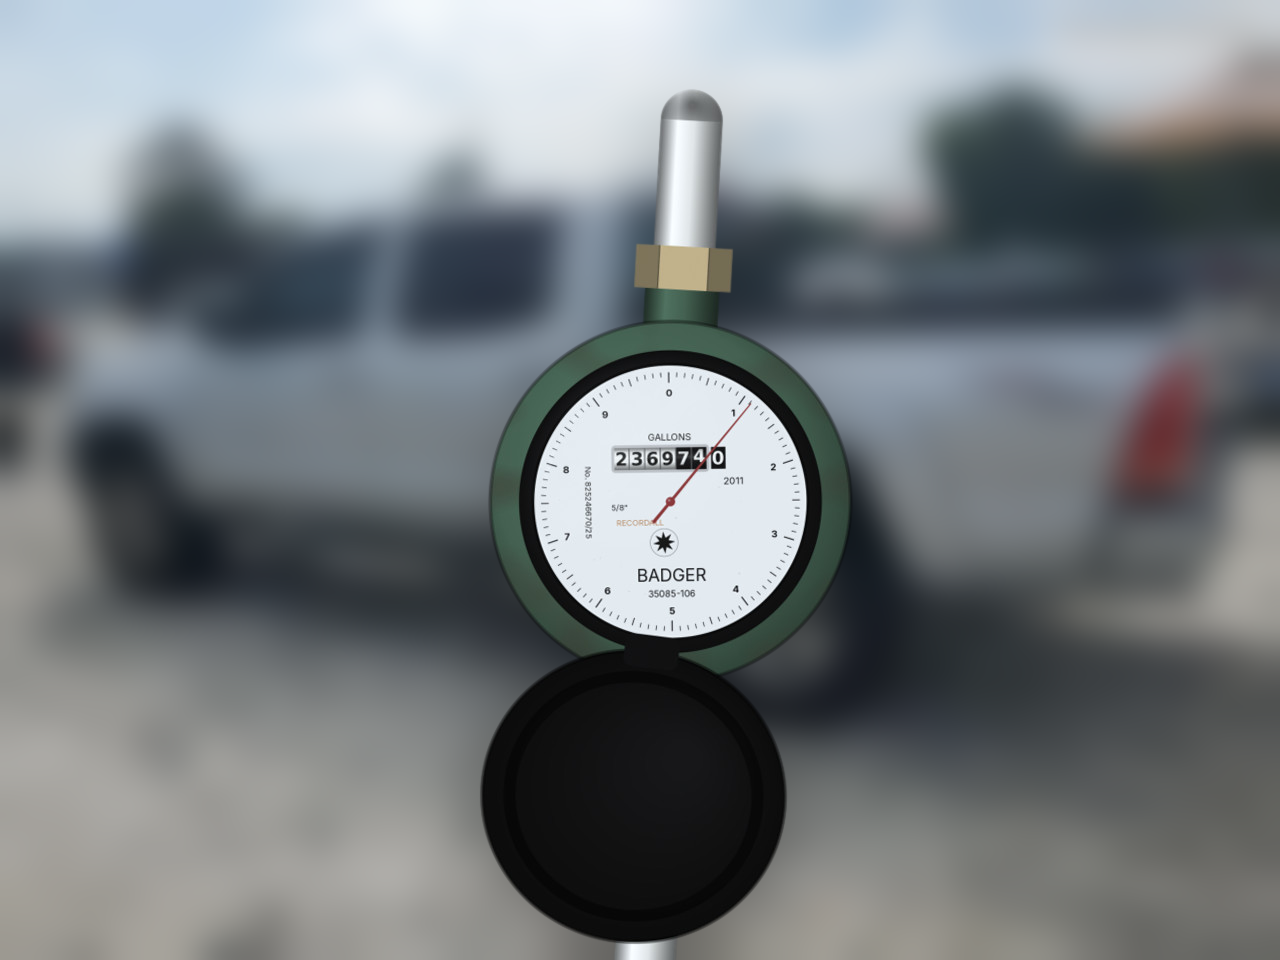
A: 2369741.1 gal
